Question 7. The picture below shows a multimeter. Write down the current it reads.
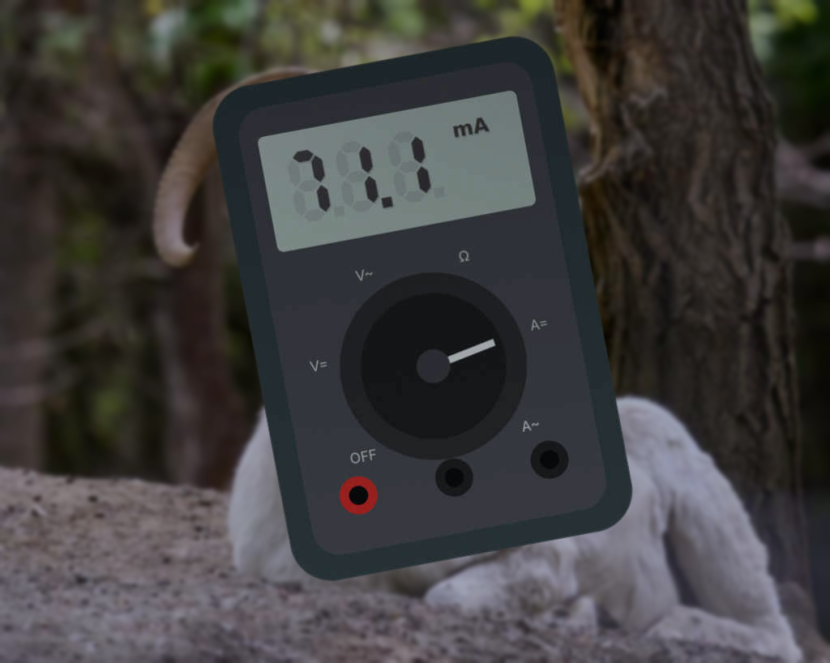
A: 71.1 mA
